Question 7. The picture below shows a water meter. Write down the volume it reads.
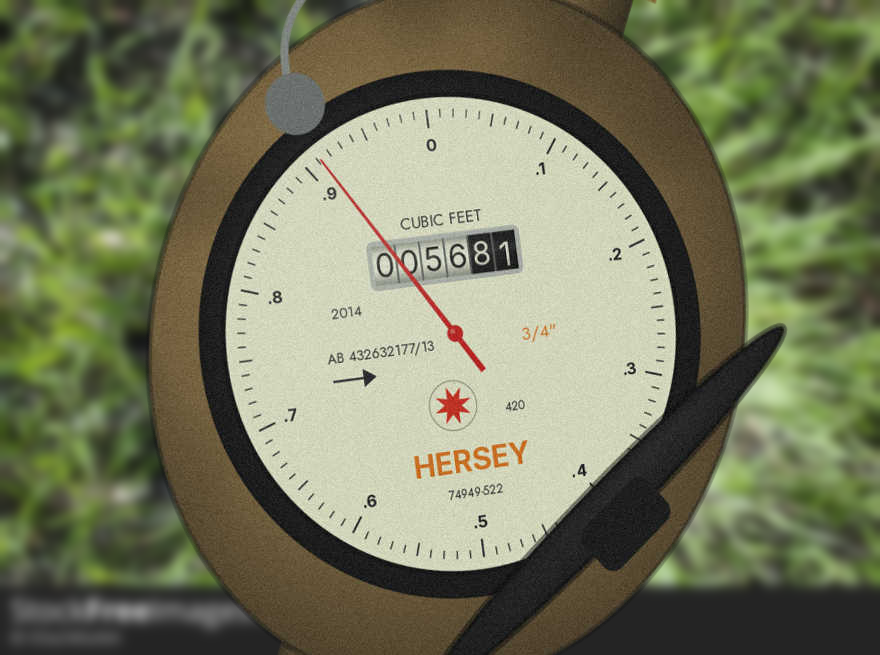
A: 5680.91 ft³
